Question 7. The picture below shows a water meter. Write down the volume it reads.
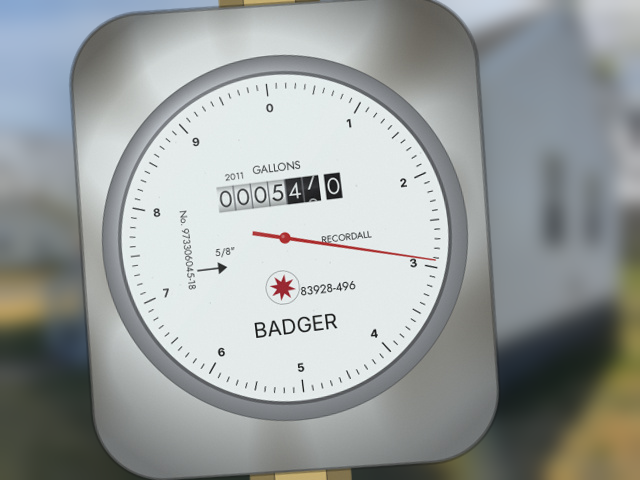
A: 5472.9 gal
